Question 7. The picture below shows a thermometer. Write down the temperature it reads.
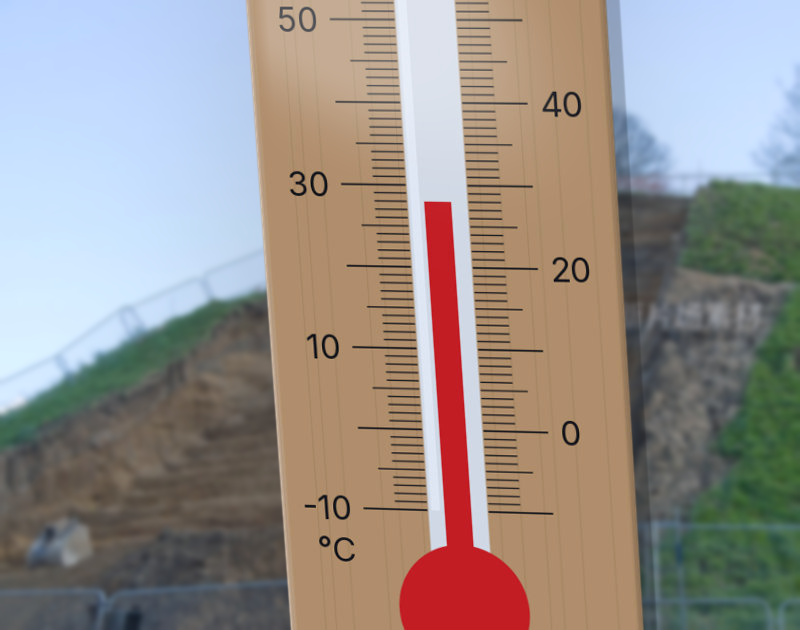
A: 28 °C
